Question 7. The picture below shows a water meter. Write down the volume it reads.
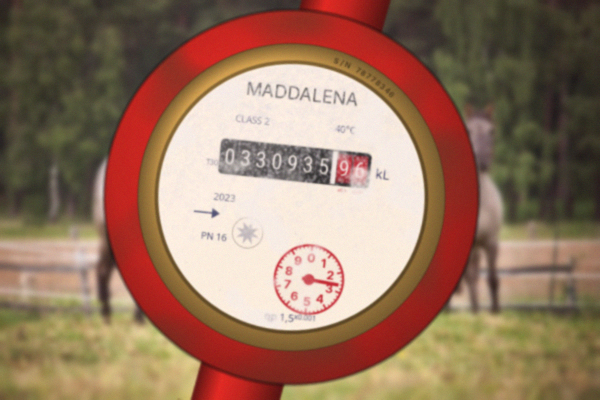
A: 330935.962 kL
